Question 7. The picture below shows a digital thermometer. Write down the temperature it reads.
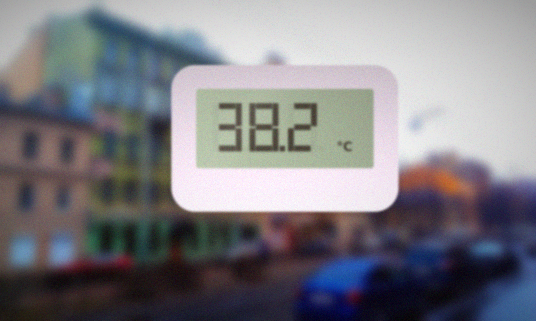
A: 38.2 °C
